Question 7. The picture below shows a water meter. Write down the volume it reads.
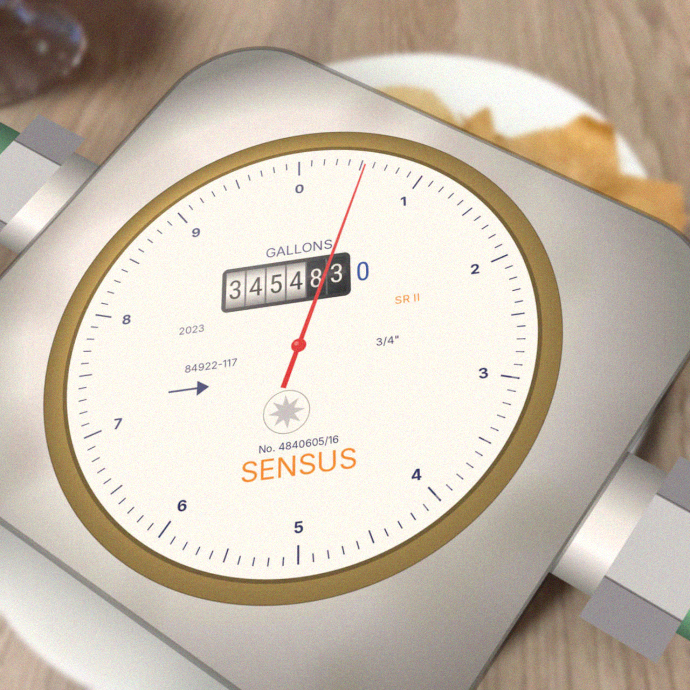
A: 3454830.5 gal
